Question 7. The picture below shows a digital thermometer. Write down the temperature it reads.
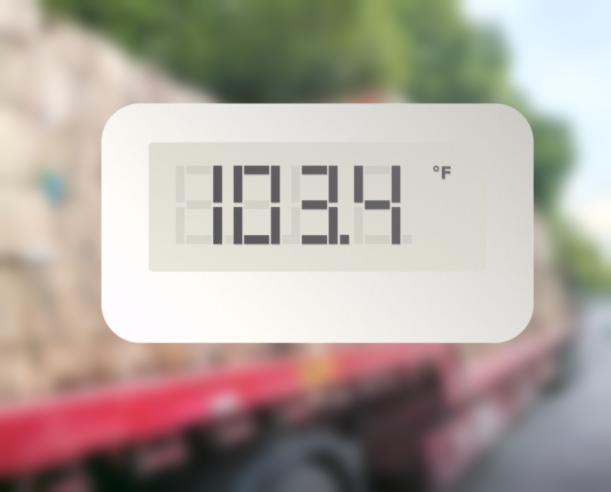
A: 103.4 °F
